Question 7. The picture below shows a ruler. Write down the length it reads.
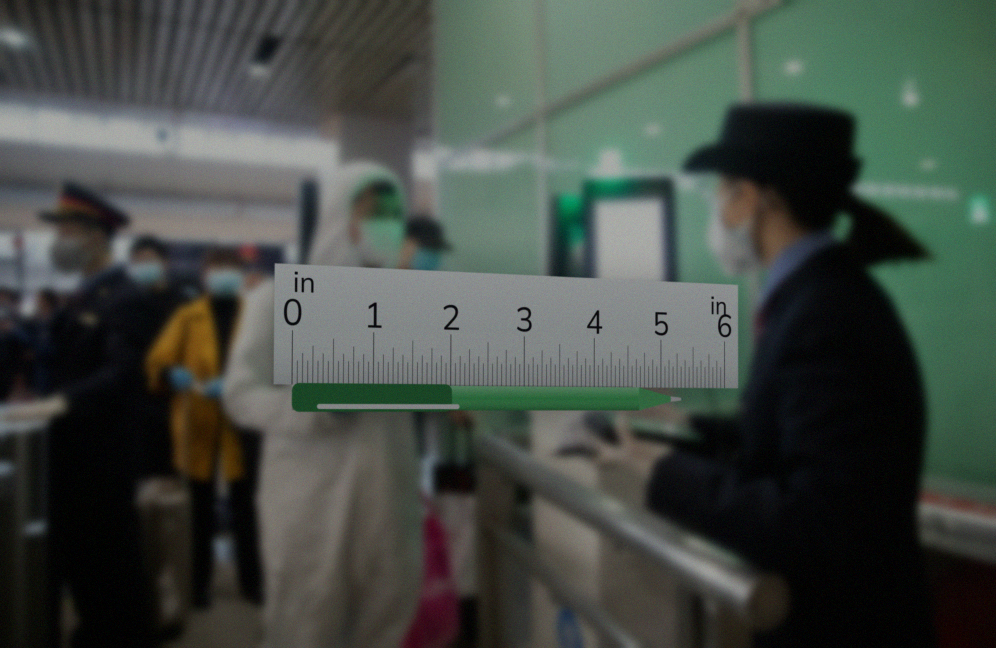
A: 5.3125 in
